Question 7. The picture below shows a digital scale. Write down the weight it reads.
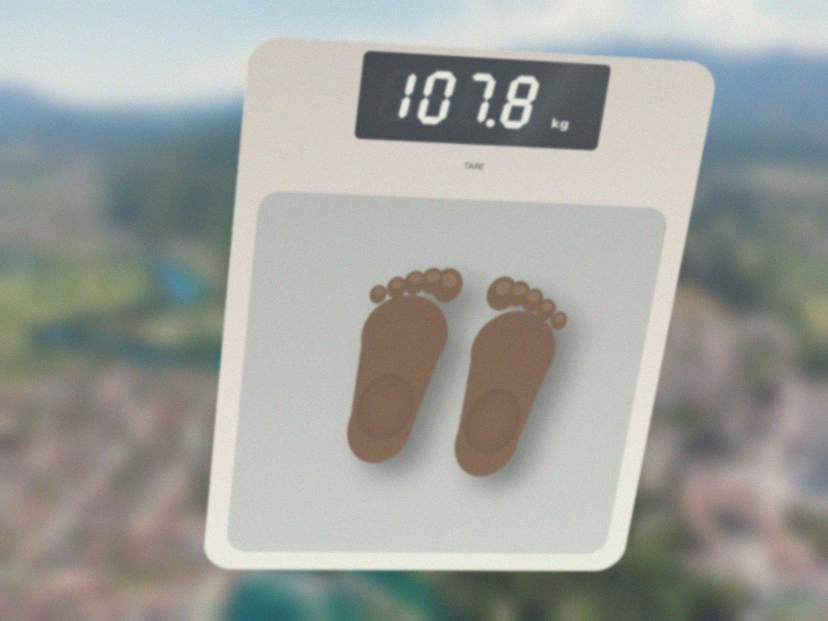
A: 107.8 kg
